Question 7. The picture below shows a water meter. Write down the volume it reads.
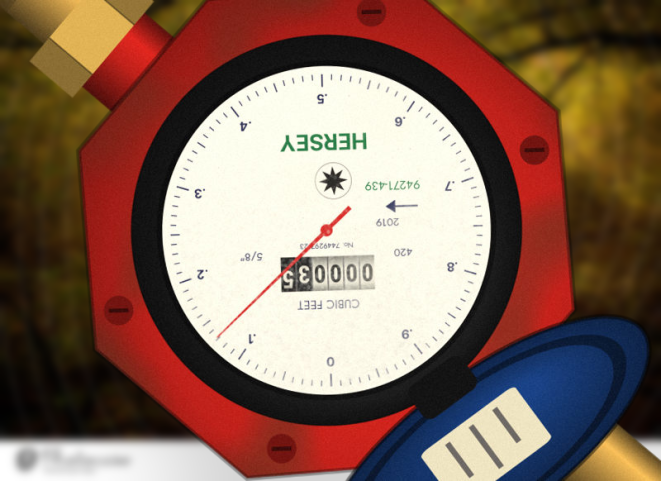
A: 35.13 ft³
